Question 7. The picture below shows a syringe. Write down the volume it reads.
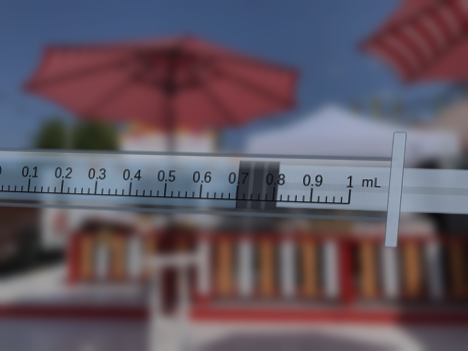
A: 0.7 mL
